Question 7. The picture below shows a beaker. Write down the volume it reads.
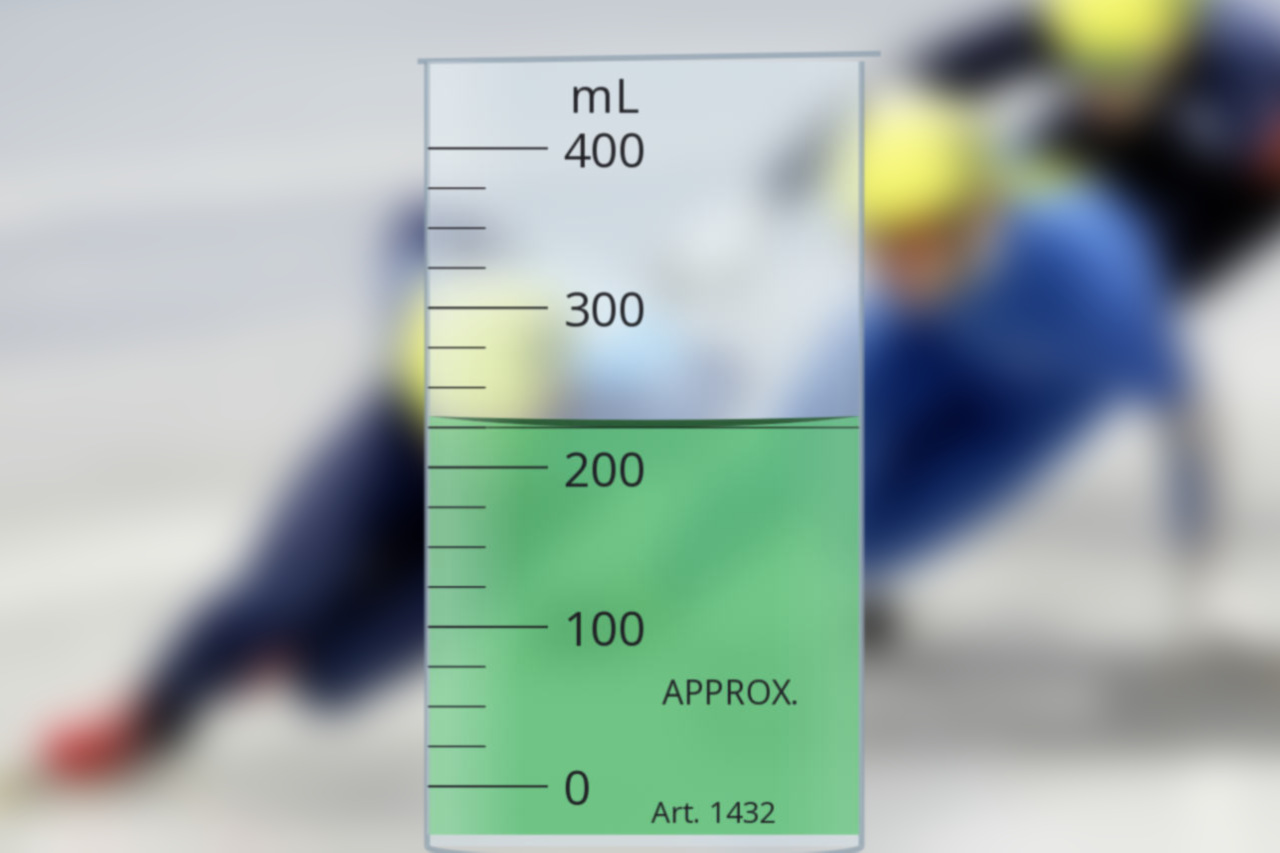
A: 225 mL
